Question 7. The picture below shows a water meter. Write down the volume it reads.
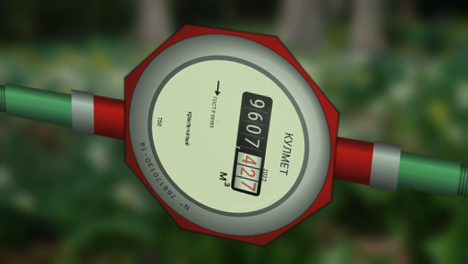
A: 9607.427 m³
